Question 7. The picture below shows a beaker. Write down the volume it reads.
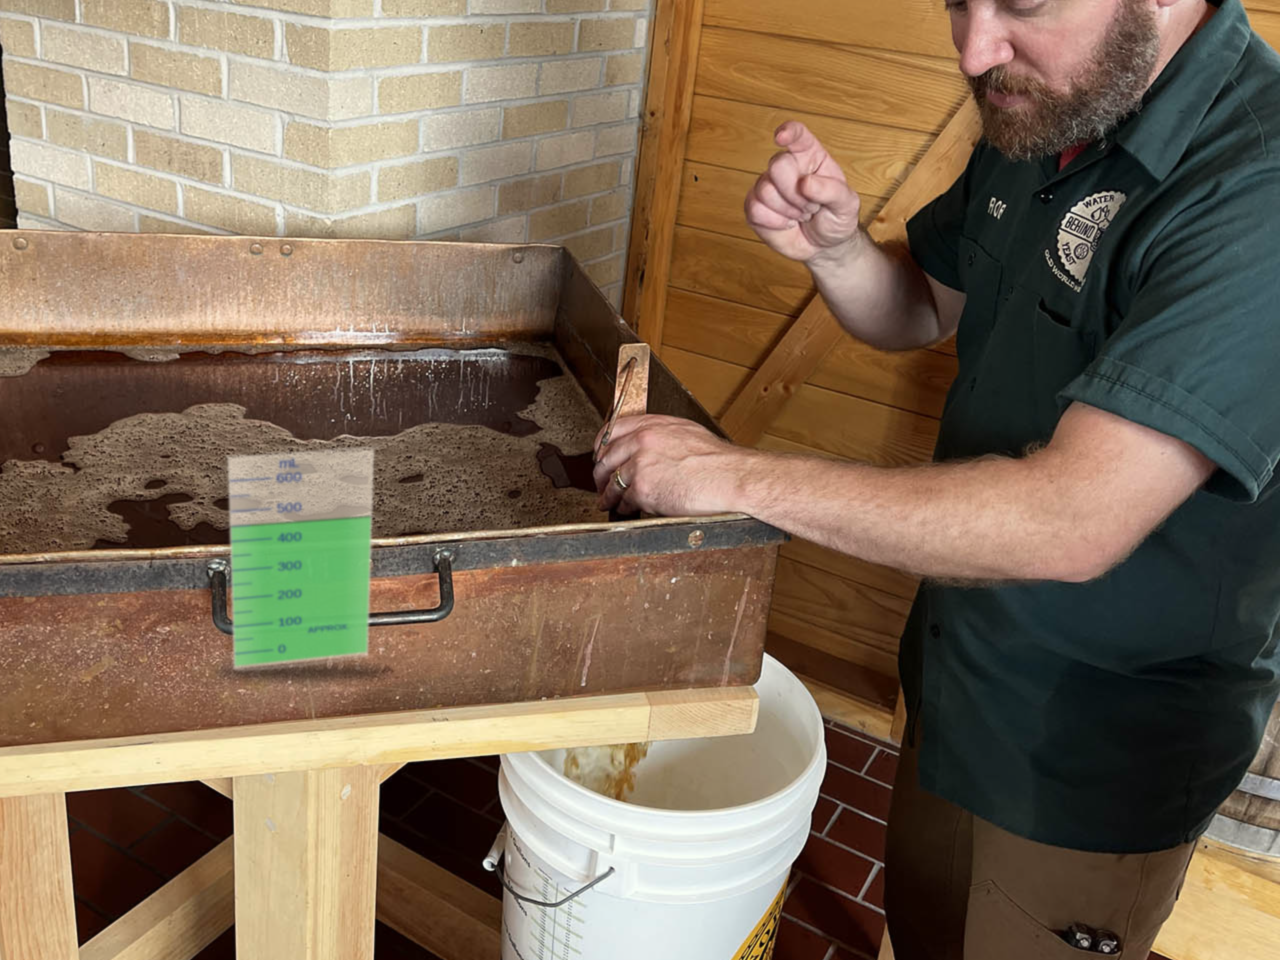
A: 450 mL
